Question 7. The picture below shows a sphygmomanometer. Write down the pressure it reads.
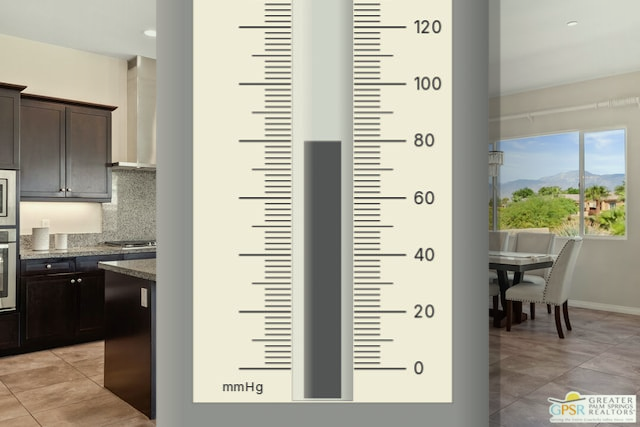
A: 80 mmHg
